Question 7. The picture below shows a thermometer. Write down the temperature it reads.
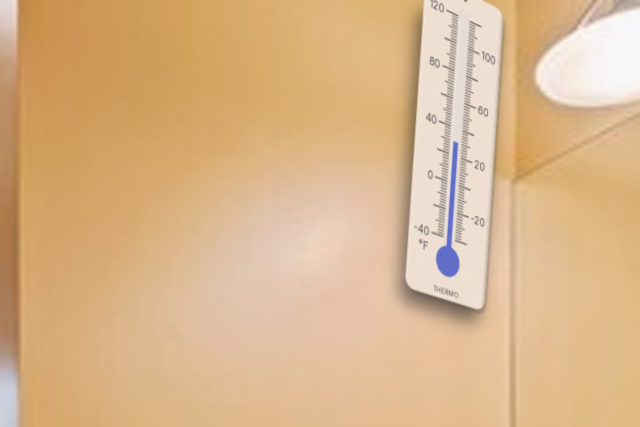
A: 30 °F
